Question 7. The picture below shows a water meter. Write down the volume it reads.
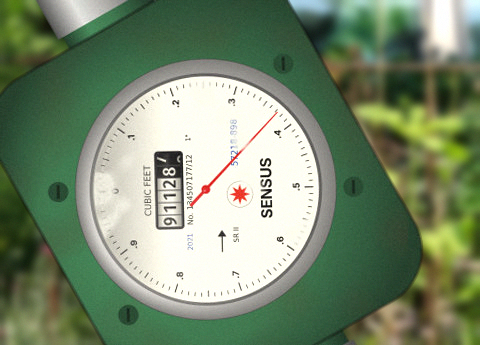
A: 911287.37 ft³
